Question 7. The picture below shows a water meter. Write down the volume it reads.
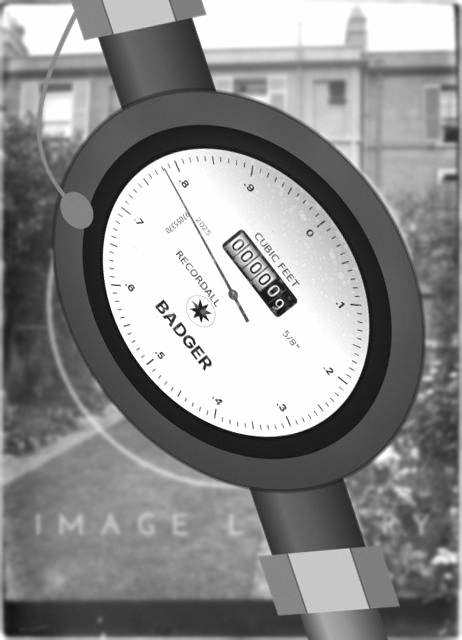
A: 8.78 ft³
